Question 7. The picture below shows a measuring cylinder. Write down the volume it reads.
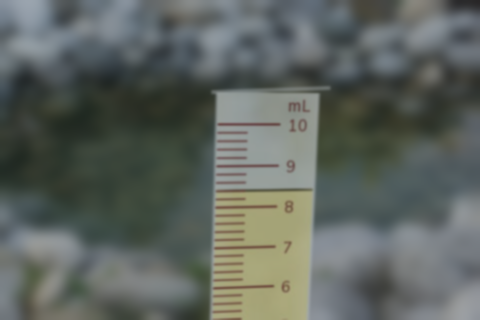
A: 8.4 mL
